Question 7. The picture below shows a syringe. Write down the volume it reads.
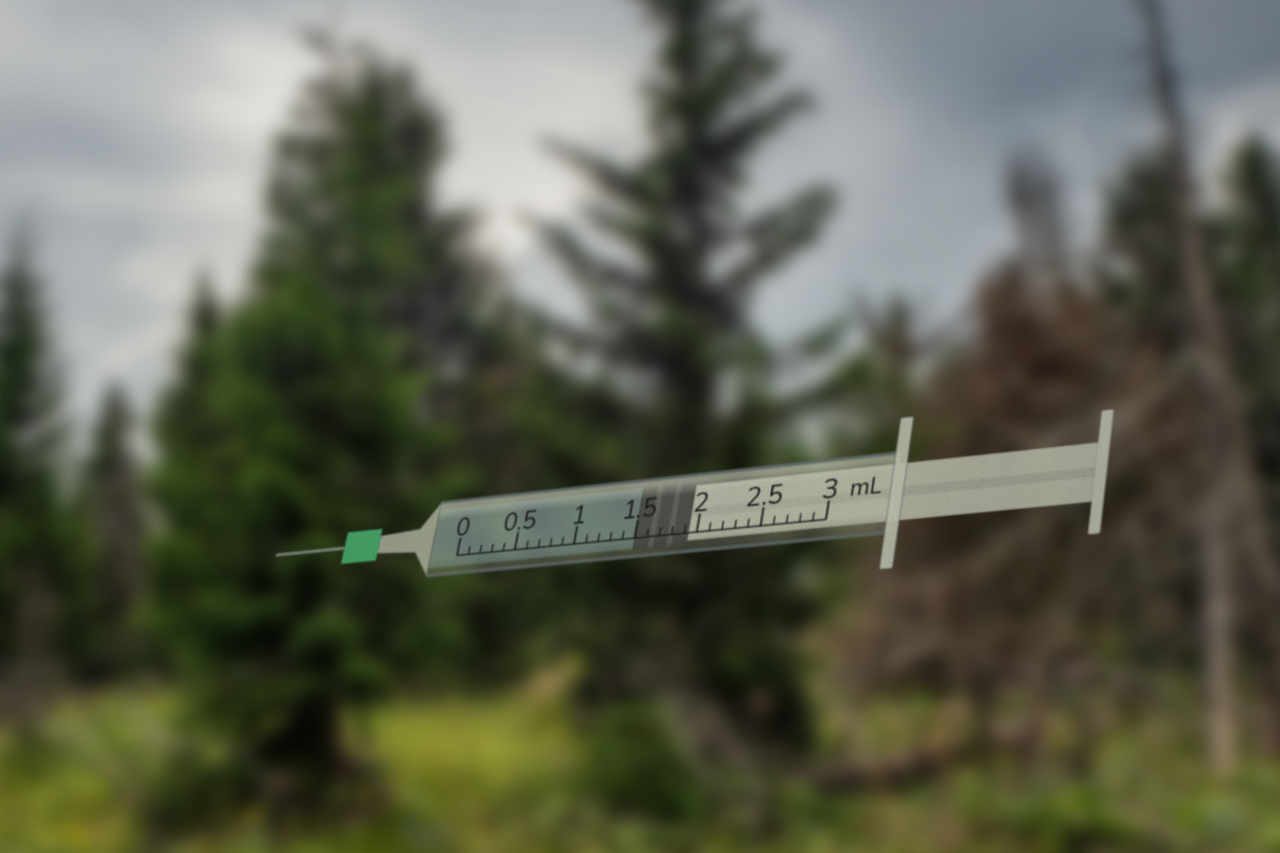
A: 1.5 mL
